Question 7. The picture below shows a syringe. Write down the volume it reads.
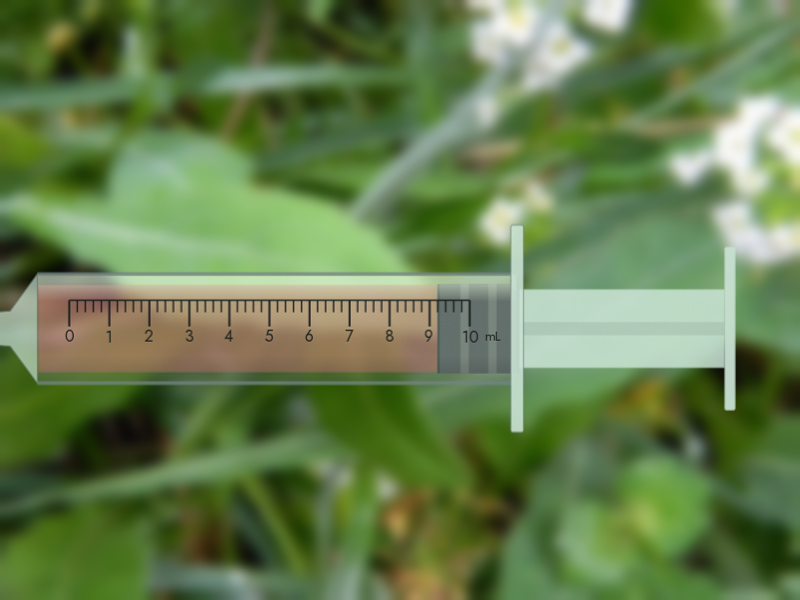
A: 9.2 mL
